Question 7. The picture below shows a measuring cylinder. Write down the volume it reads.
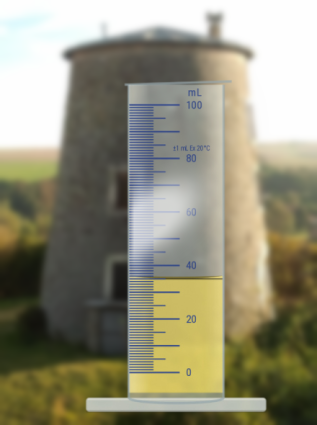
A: 35 mL
